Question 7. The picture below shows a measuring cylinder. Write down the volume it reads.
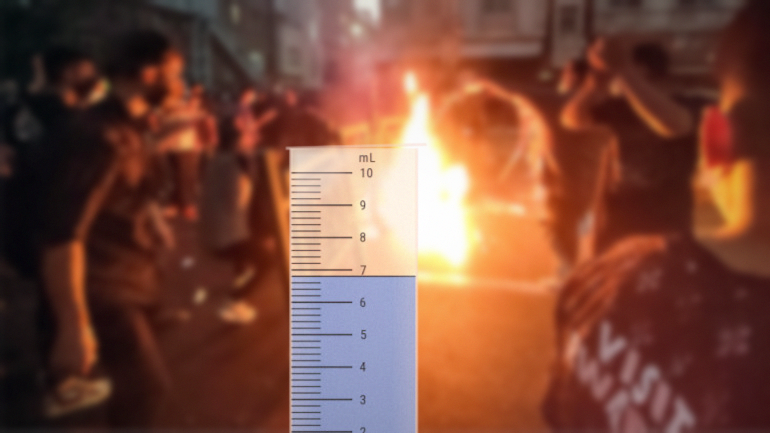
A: 6.8 mL
